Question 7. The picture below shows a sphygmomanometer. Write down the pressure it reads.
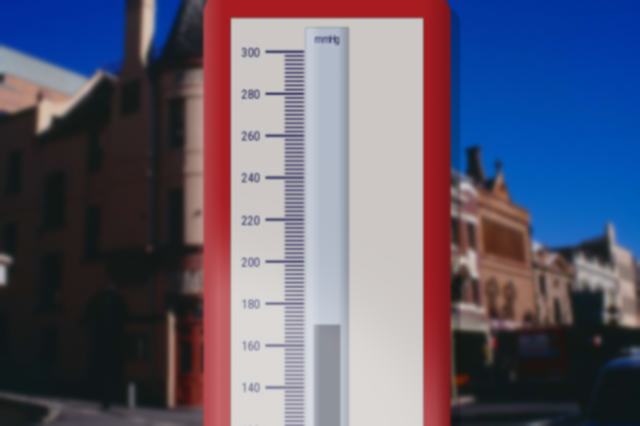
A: 170 mmHg
